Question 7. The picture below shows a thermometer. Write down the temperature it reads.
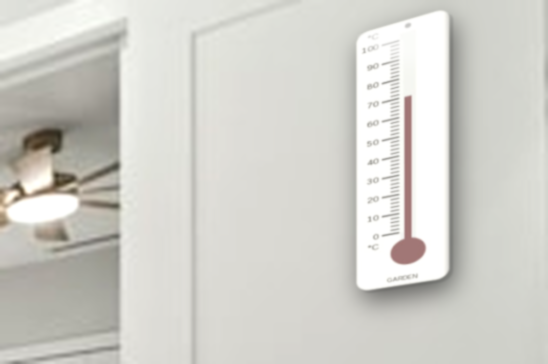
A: 70 °C
